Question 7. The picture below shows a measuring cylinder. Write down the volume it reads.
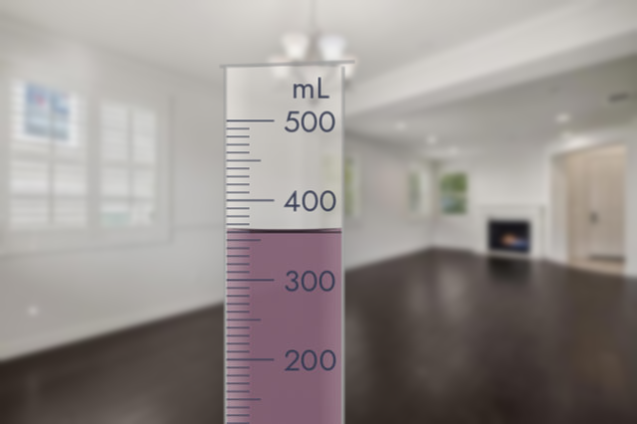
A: 360 mL
